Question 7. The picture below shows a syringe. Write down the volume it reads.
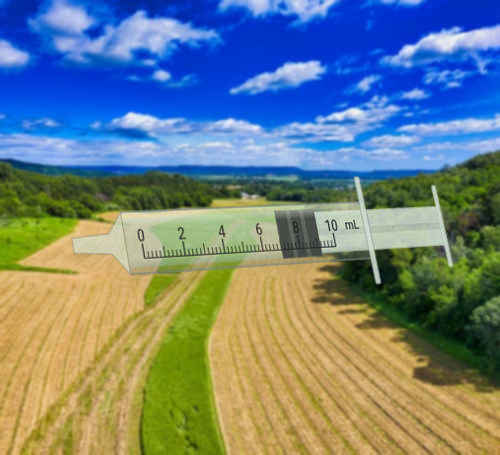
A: 7 mL
